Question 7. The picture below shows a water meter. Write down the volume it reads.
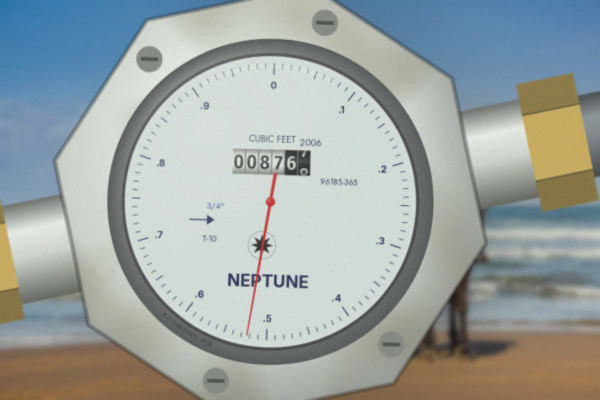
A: 8767.52 ft³
